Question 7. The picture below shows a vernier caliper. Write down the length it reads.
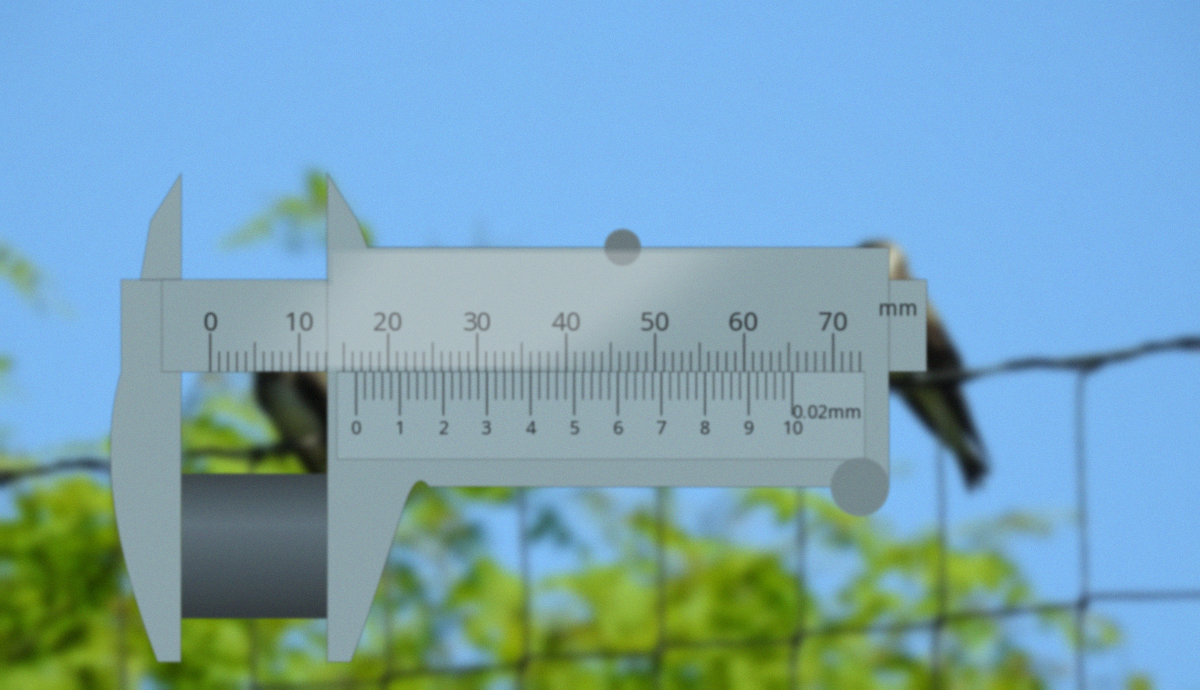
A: 16.4 mm
